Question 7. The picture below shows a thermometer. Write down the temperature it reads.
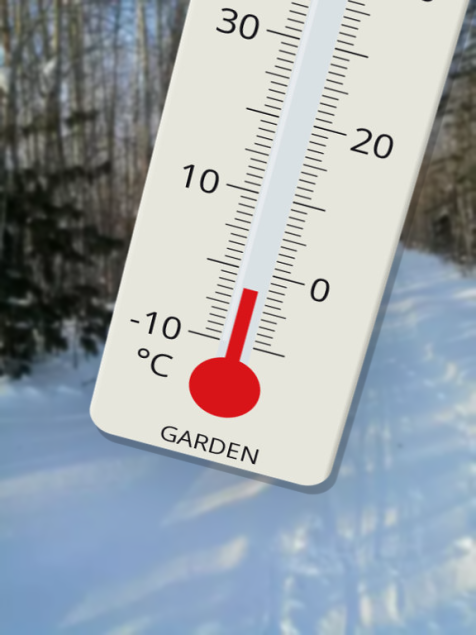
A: -2.5 °C
